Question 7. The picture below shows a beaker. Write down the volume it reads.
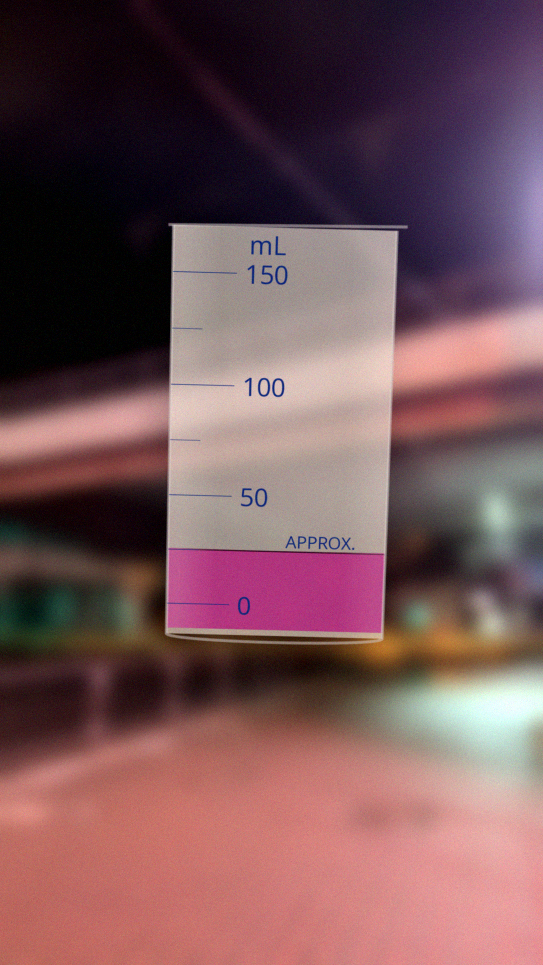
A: 25 mL
